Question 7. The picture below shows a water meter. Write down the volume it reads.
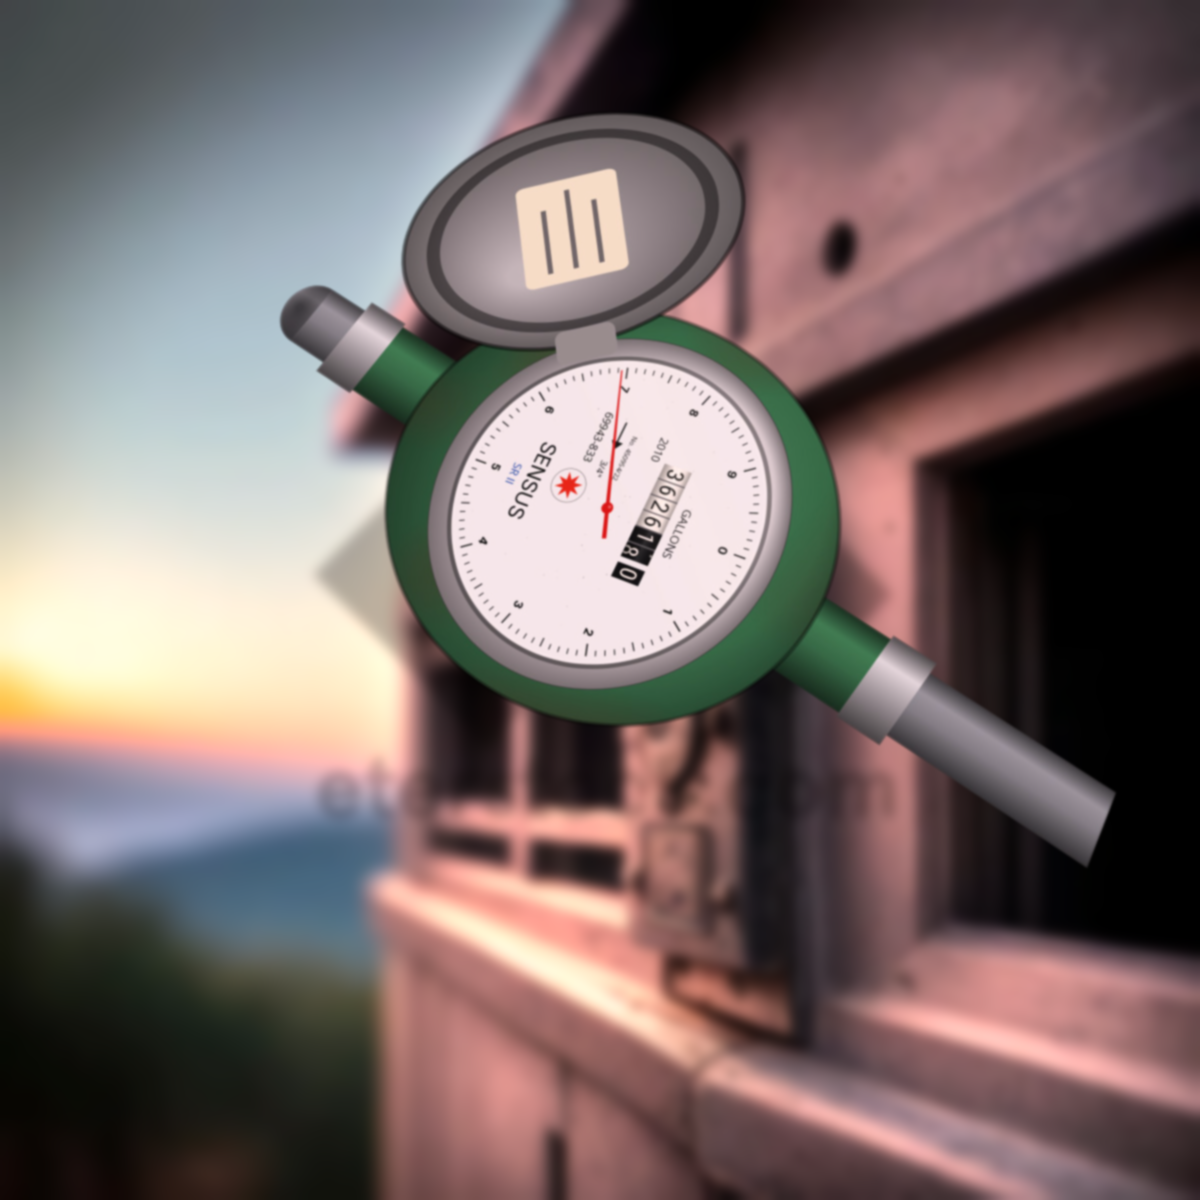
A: 3626176.9 gal
